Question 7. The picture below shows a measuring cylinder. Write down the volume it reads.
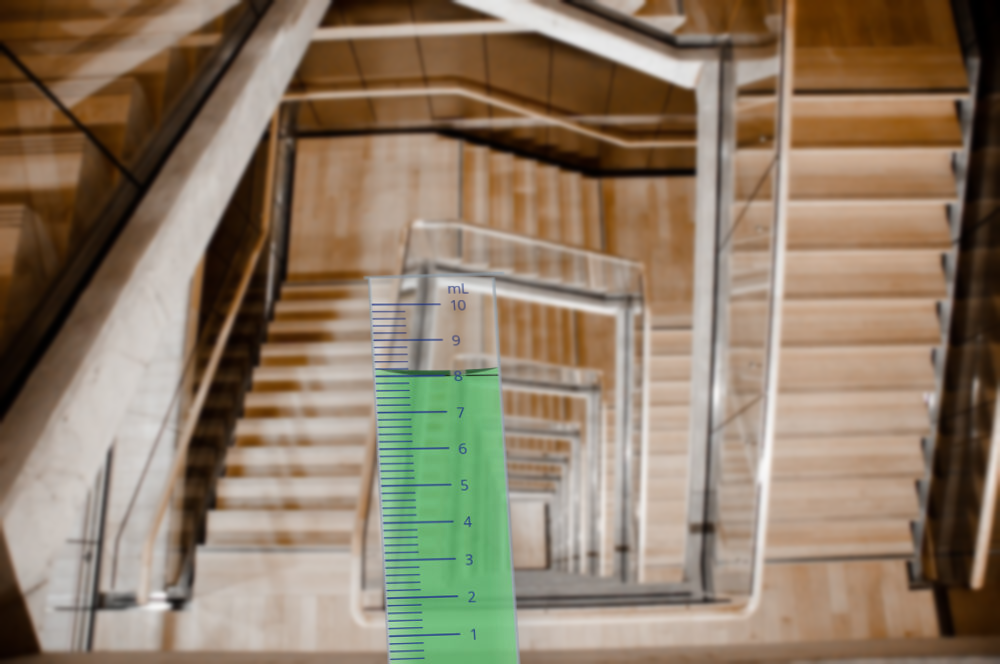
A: 8 mL
